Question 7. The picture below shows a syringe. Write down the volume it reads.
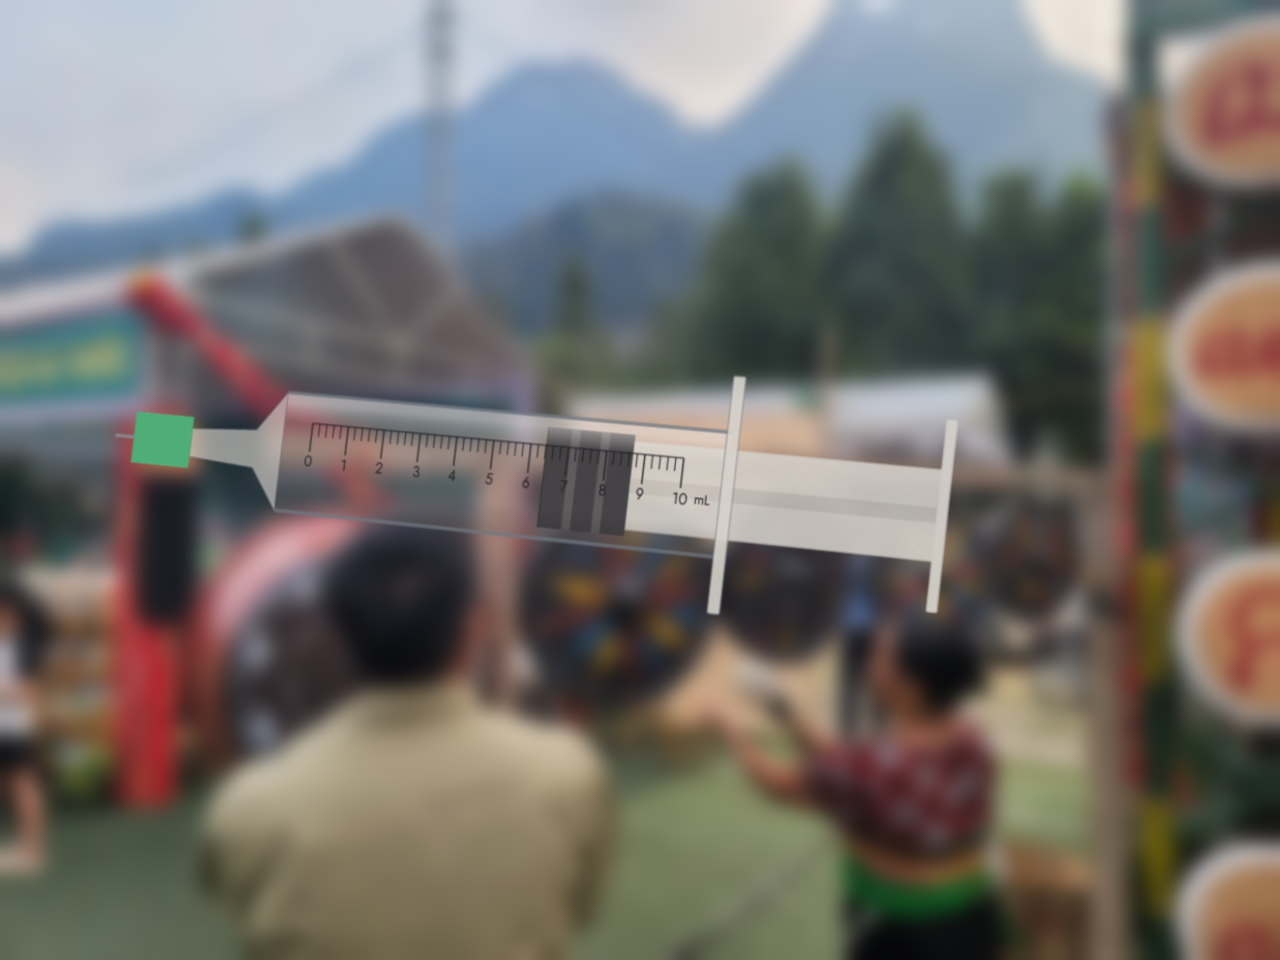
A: 6.4 mL
